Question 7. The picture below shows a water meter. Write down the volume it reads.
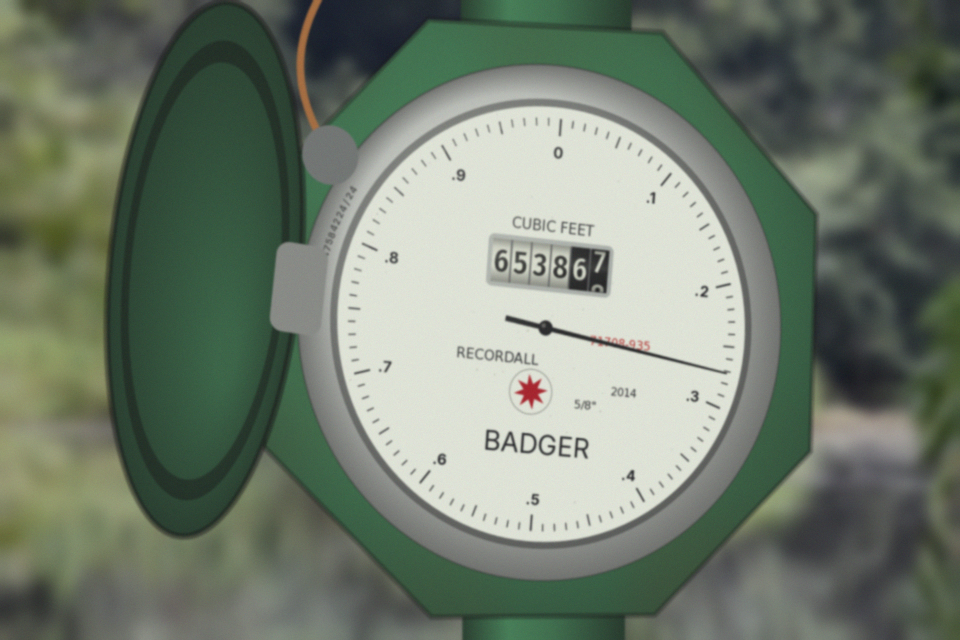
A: 653867.27 ft³
